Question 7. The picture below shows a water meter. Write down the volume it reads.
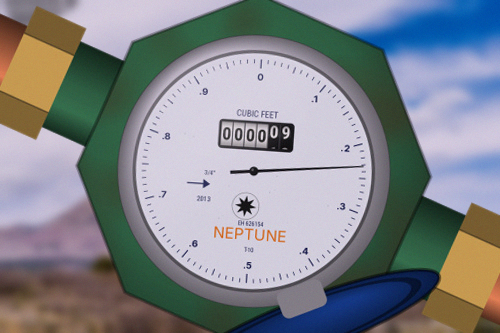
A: 9.23 ft³
